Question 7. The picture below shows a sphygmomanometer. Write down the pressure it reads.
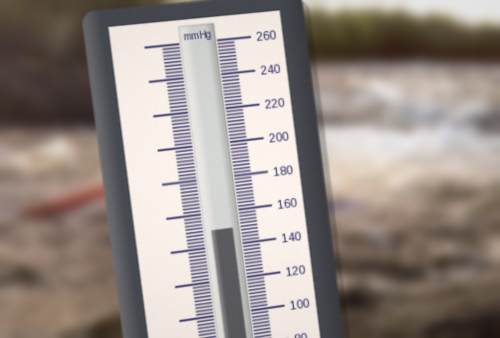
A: 150 mmHg
